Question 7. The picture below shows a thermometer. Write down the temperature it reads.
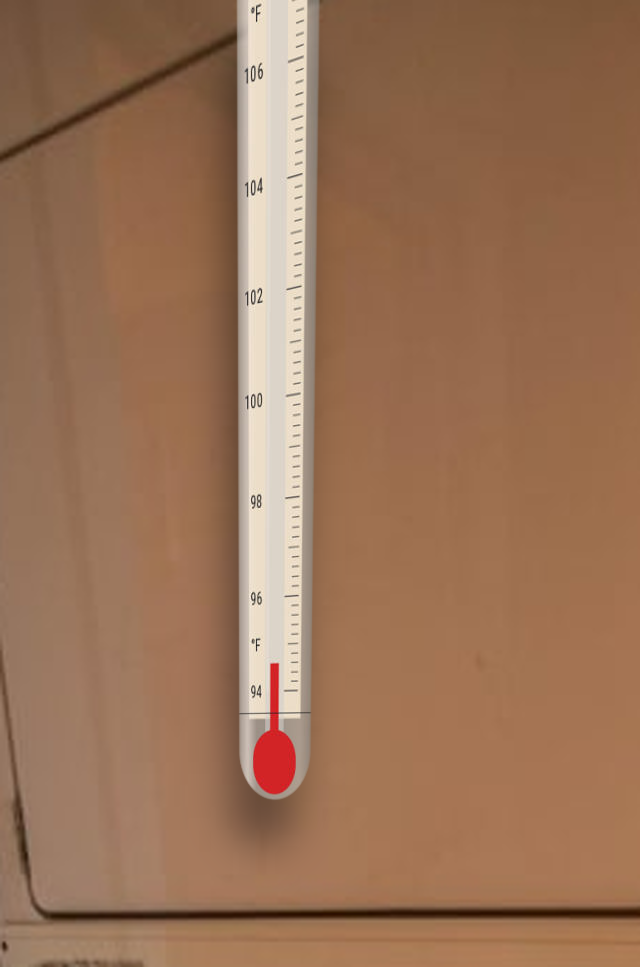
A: 94.6 °F
